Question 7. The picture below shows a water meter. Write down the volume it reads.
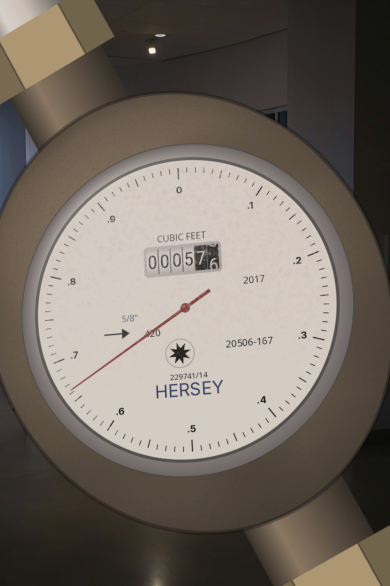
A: 575.66 ft³
